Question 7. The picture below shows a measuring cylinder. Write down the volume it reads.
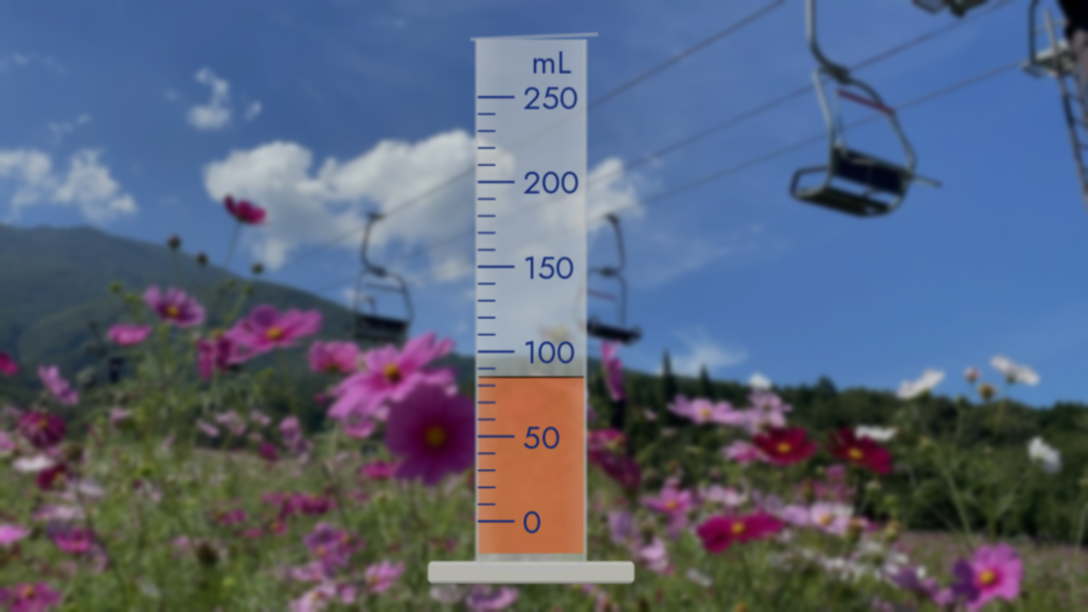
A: 85 mL
